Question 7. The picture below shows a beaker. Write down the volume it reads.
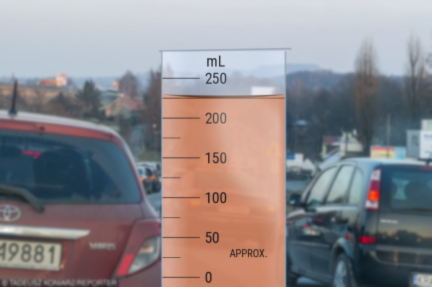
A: 225 mL
